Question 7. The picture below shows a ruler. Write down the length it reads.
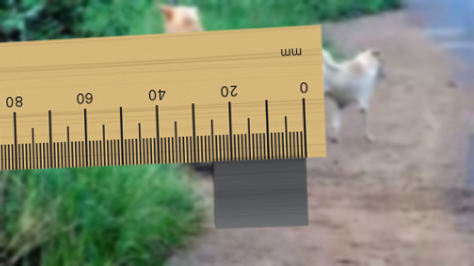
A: 25 mm
